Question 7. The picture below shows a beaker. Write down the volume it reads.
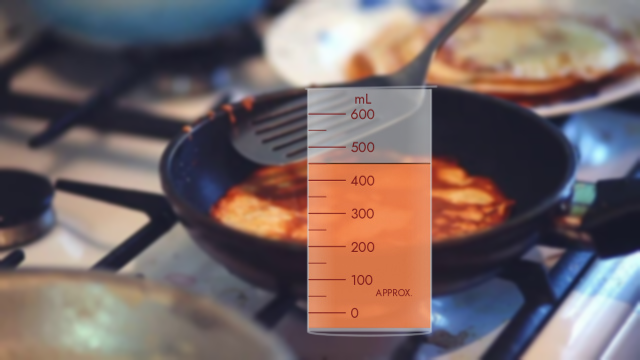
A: 450 mL
